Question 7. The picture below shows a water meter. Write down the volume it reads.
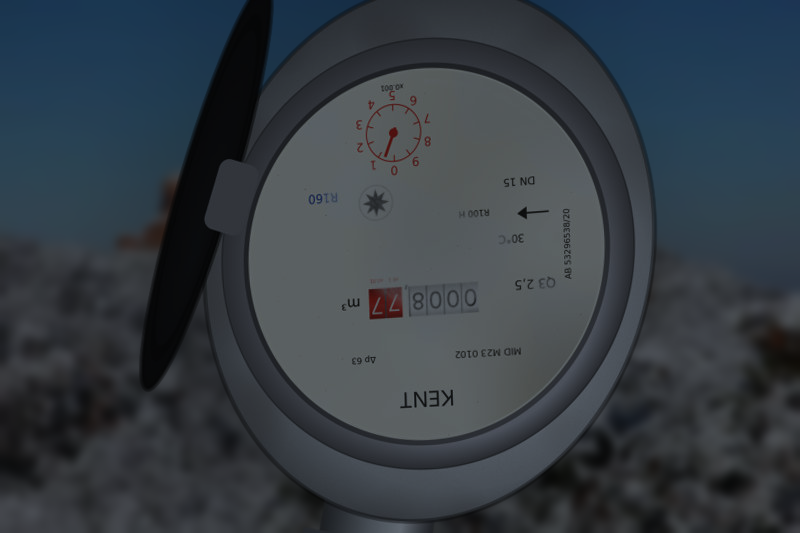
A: 8.770 m³
